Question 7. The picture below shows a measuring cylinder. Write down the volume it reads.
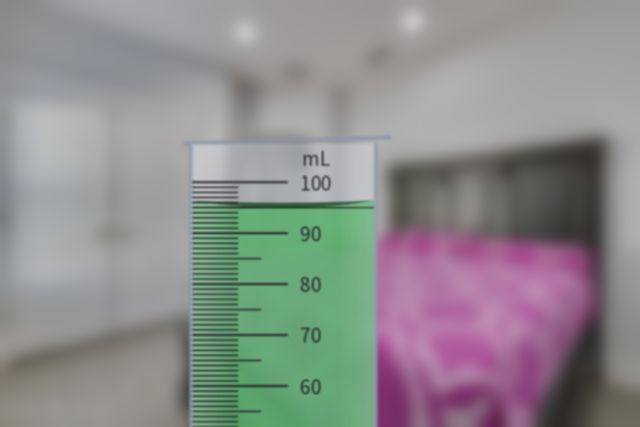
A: 95 mL
